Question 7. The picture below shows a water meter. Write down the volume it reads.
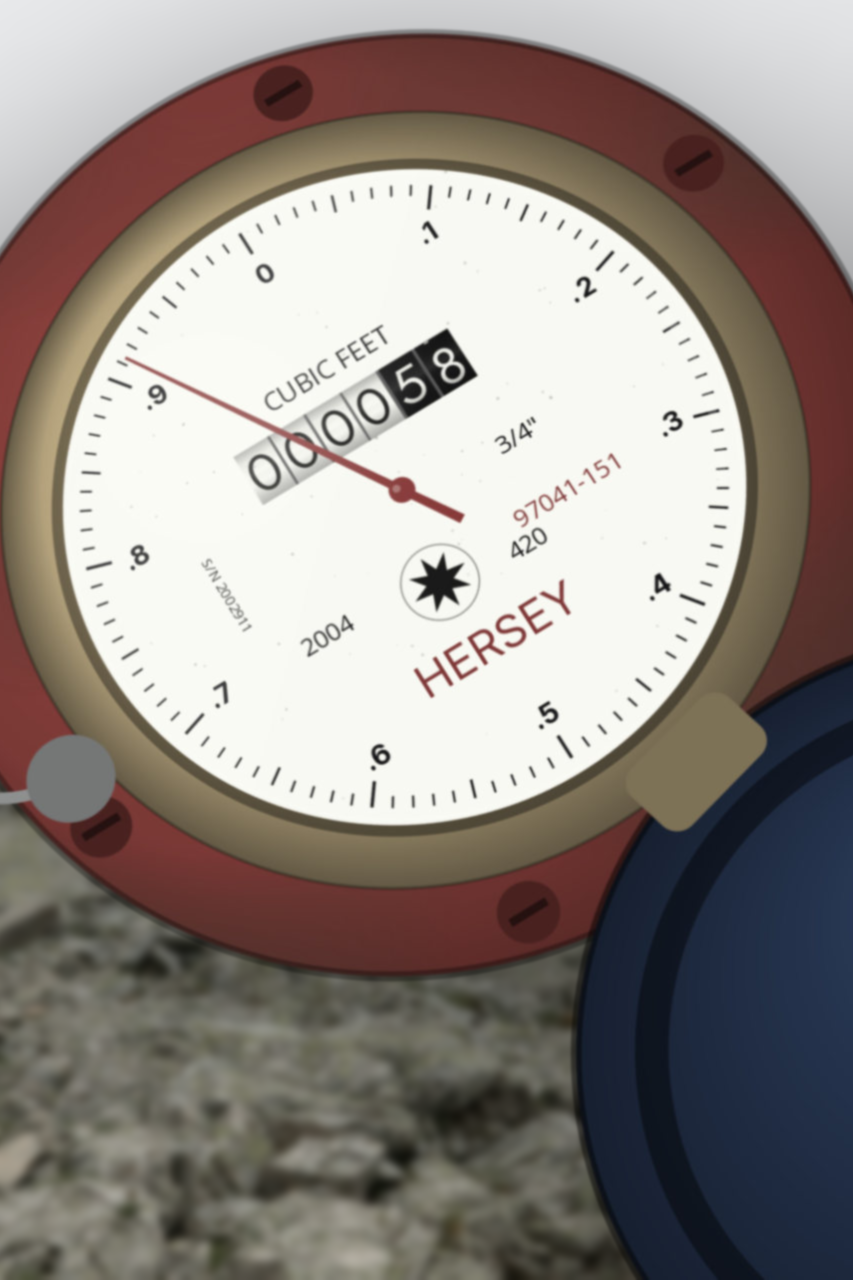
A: 57.91 ft³
